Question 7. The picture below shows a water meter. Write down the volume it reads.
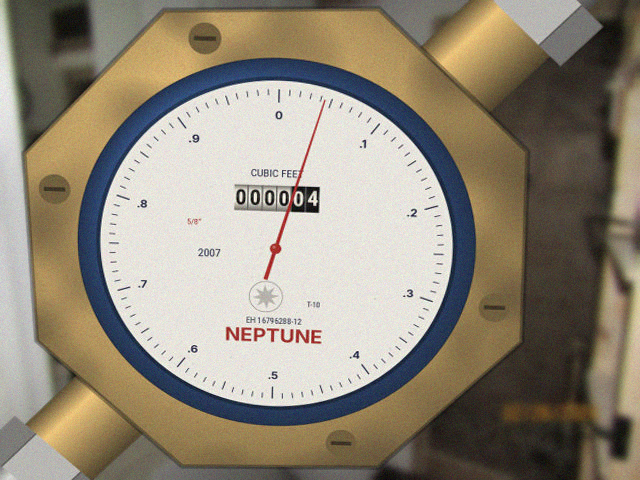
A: 4.04 ft³
